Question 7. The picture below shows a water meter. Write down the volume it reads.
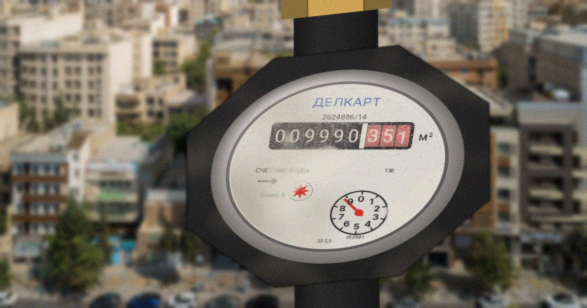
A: 9990.3508 m³
